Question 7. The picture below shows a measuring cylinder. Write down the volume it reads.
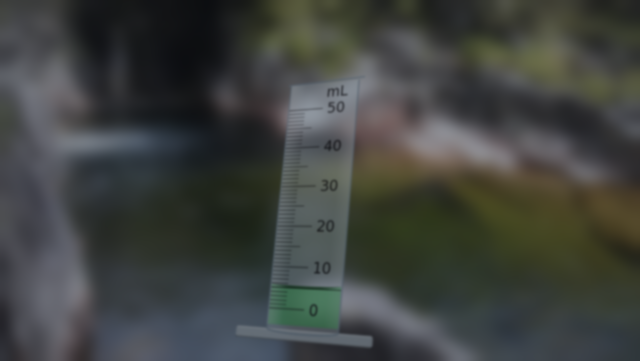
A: 5 mL
